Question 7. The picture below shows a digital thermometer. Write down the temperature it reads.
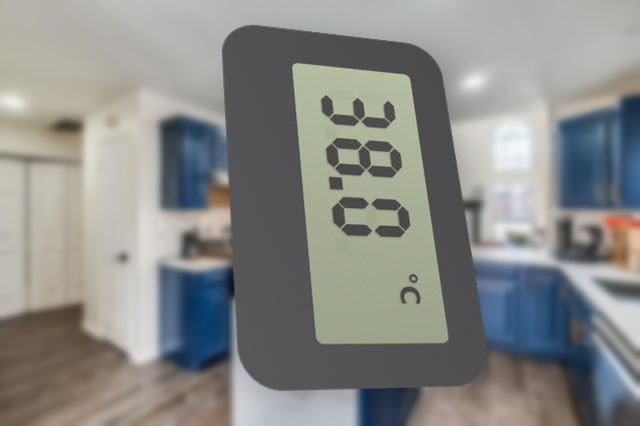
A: 38.0 °C
